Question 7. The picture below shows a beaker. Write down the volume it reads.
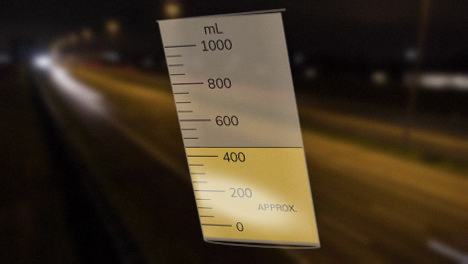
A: 450 mL
